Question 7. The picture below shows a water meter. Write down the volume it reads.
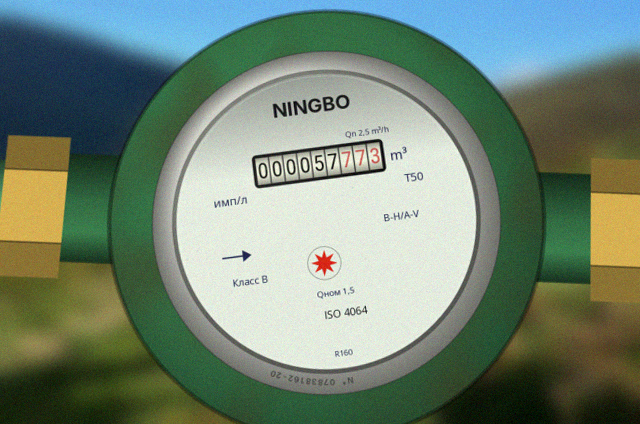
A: 57.773 m³
